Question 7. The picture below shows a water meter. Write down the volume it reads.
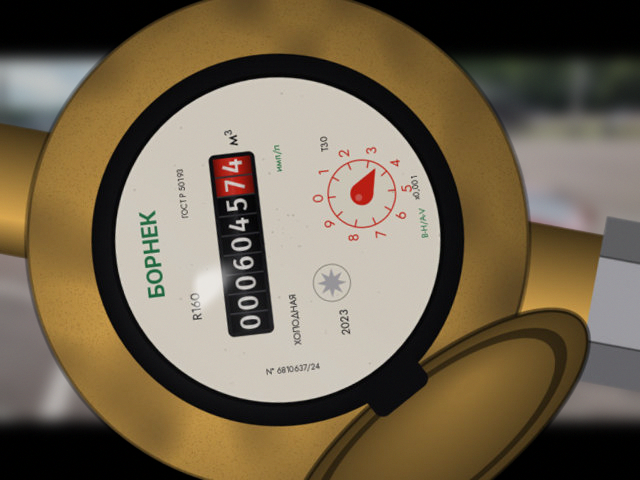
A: 6045.743 m³
